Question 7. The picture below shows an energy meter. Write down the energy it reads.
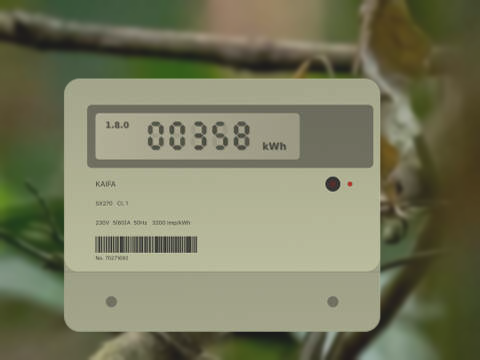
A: 358 kWh
